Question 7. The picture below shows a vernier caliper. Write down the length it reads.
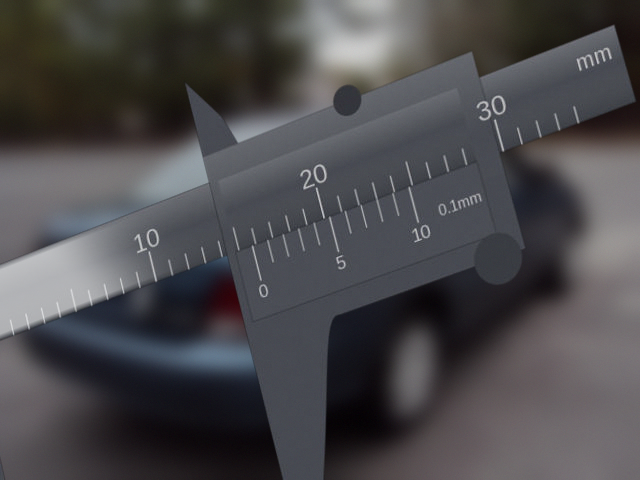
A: 15.8 mm
